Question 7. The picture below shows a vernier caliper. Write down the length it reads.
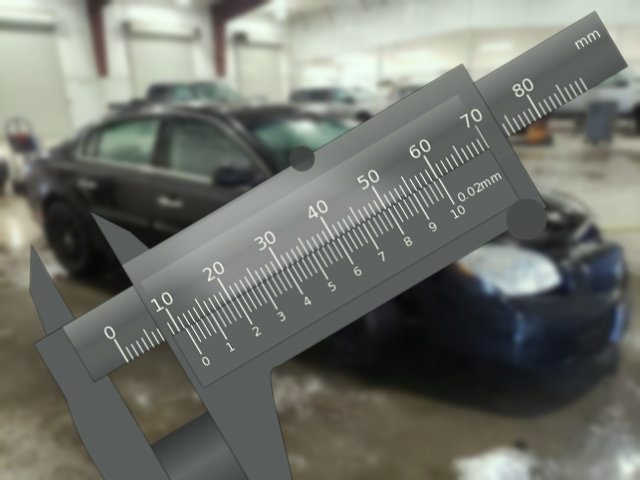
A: 11.2 mm
